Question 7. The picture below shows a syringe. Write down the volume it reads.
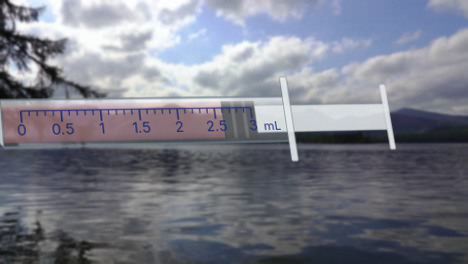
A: 2.6 mL
